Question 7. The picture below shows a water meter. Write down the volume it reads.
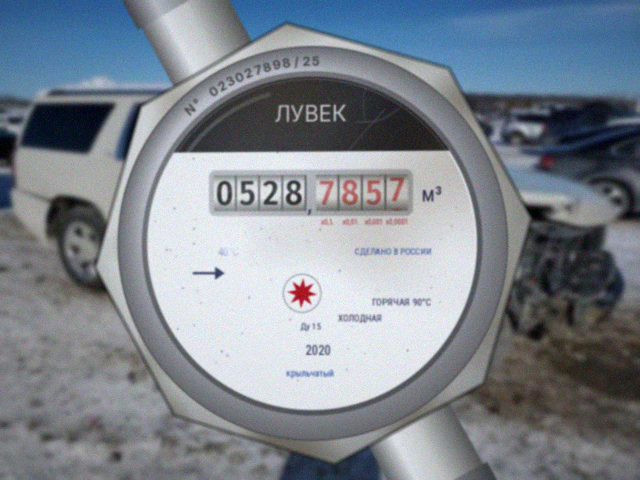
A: 528.7857 m³
